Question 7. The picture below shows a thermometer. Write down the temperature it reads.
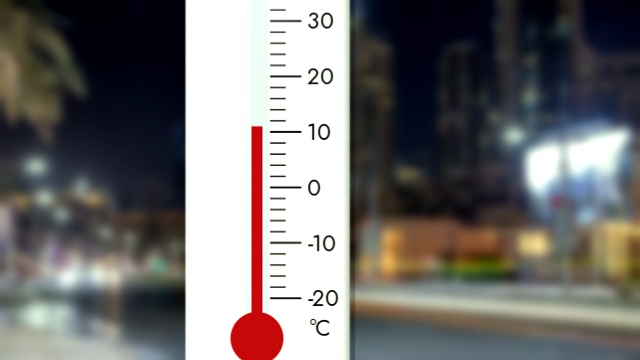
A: 11 °C
